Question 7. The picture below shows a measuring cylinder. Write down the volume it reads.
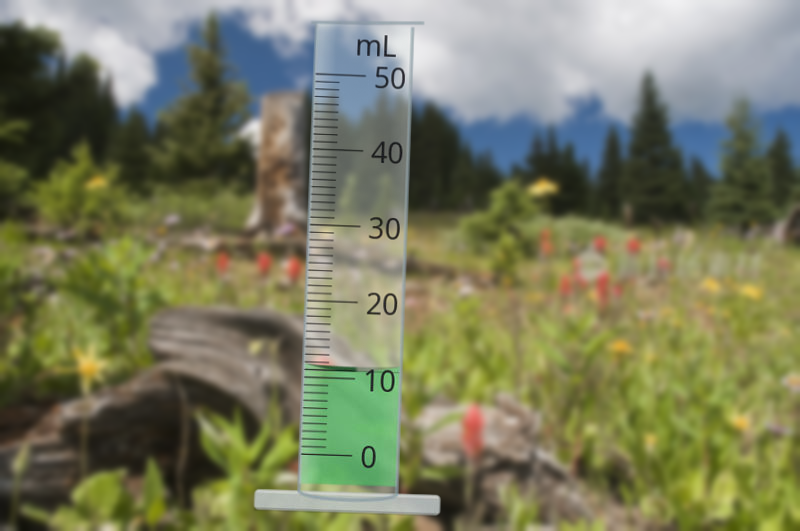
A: 11 mL
